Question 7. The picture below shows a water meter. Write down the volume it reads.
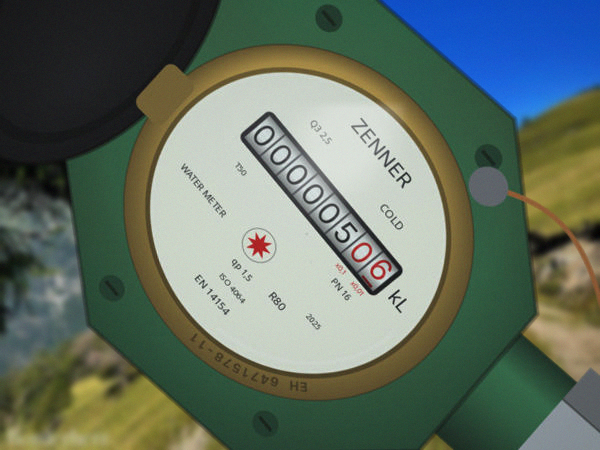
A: 5.06 kL
